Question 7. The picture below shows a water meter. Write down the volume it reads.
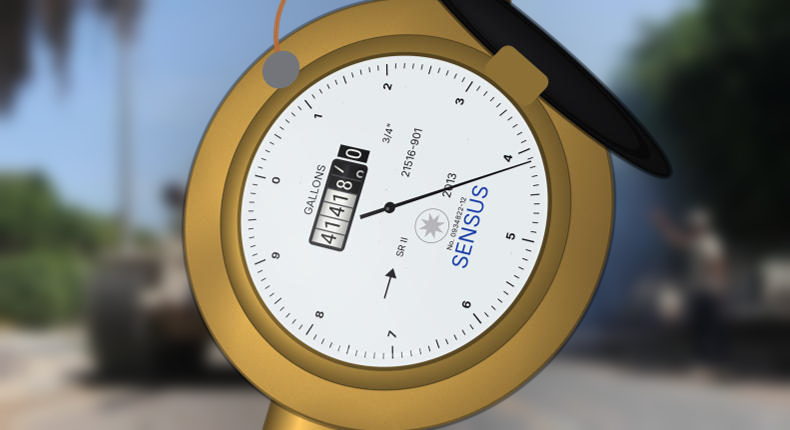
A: 4141874.1 gal
